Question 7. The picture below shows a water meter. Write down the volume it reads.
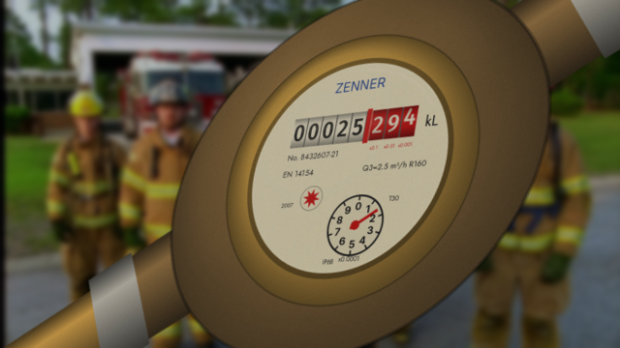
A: 25.2941 kL
